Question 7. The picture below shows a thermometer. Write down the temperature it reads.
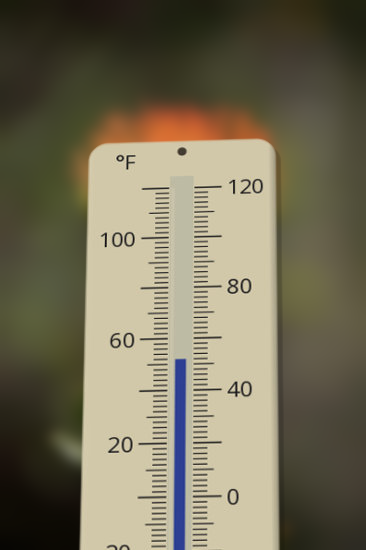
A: 52 °F
